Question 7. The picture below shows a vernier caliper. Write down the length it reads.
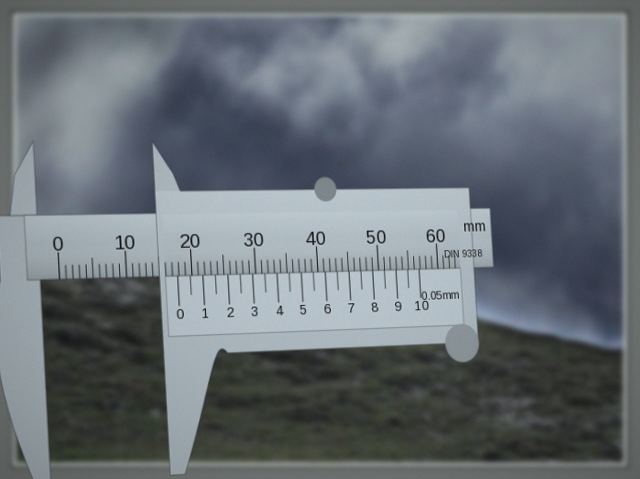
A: 17.8 mm
